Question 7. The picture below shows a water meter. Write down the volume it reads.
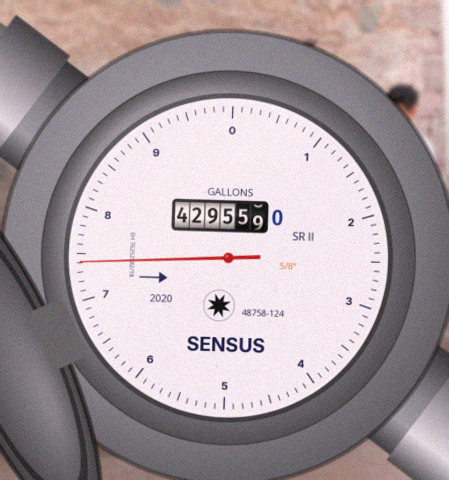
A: 4295587.4 gal
